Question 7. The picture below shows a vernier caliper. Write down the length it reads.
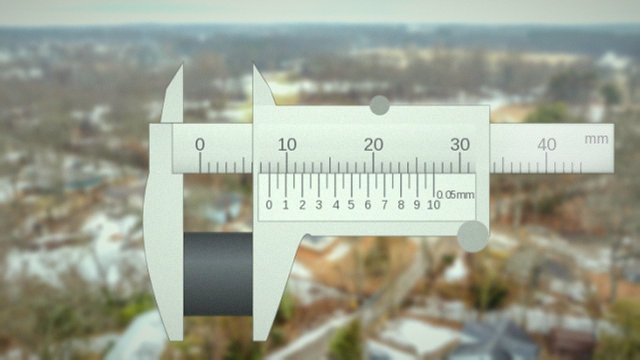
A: 8.0 mm
